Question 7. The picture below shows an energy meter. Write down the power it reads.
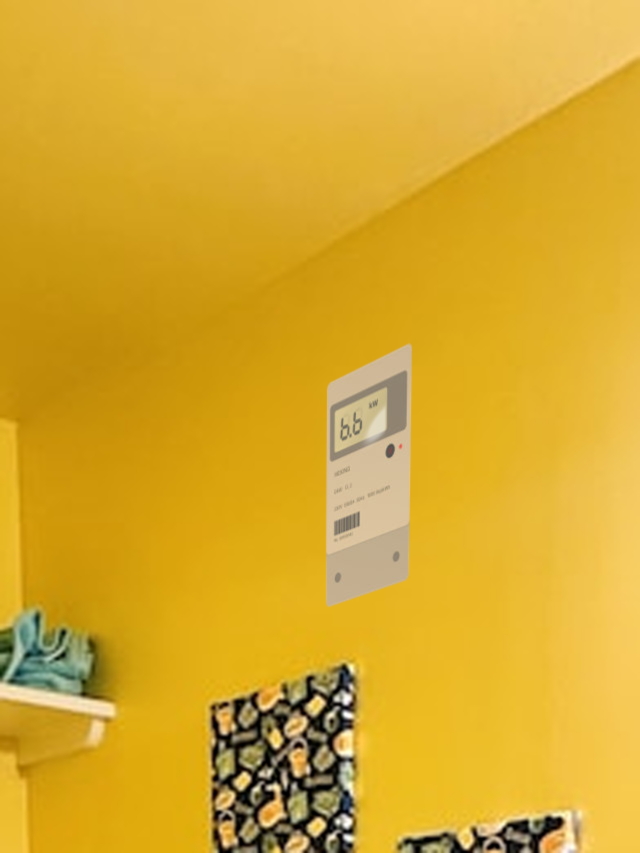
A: 6.6 kW
